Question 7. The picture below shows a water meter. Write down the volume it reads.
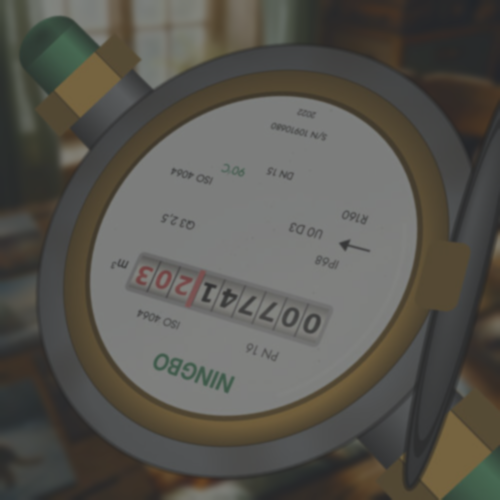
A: 7741.203 m³
